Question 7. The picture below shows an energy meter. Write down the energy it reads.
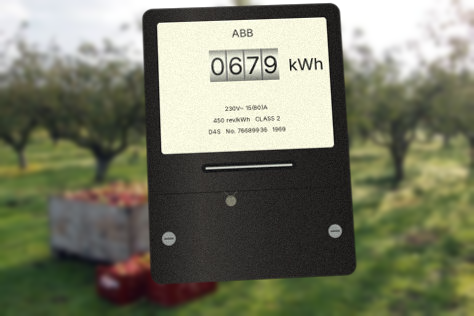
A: 679 kWh
